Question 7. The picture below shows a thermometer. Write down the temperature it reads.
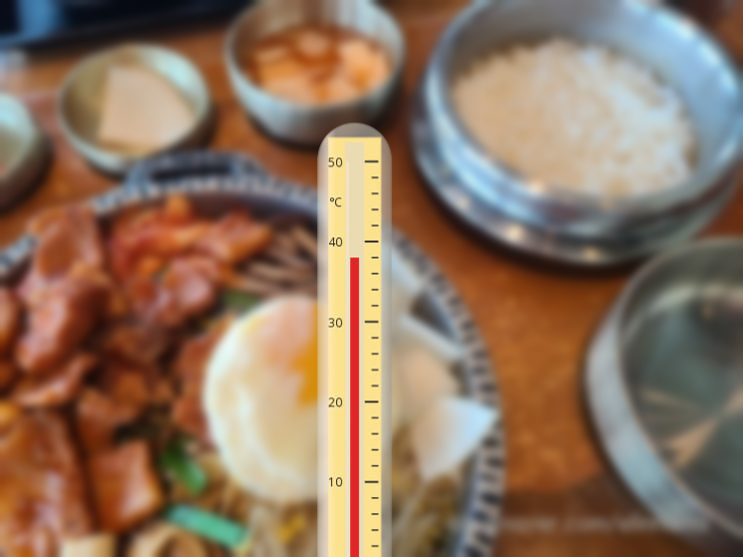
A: 38 °C
